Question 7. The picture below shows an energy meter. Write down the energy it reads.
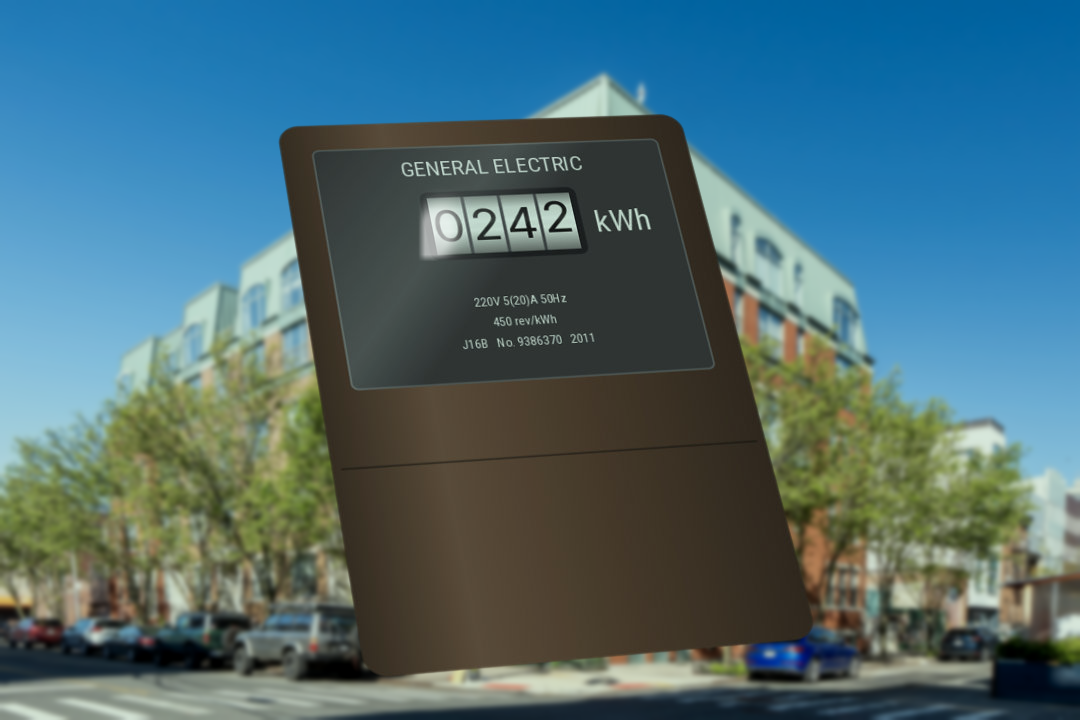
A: 242 kWh
